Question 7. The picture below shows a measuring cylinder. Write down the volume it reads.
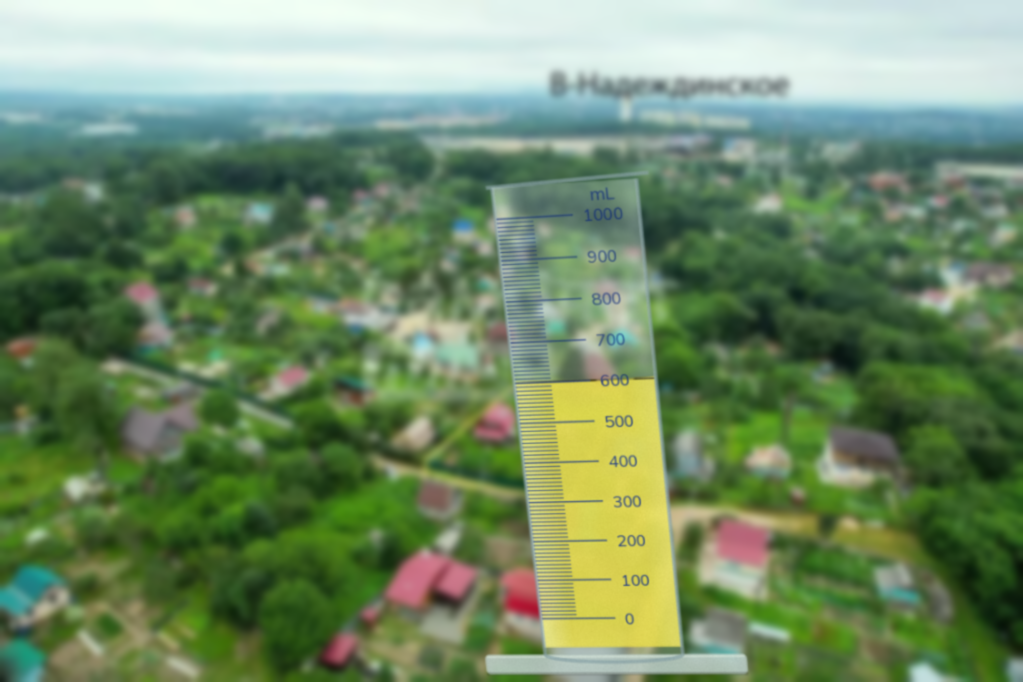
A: 600 mL
